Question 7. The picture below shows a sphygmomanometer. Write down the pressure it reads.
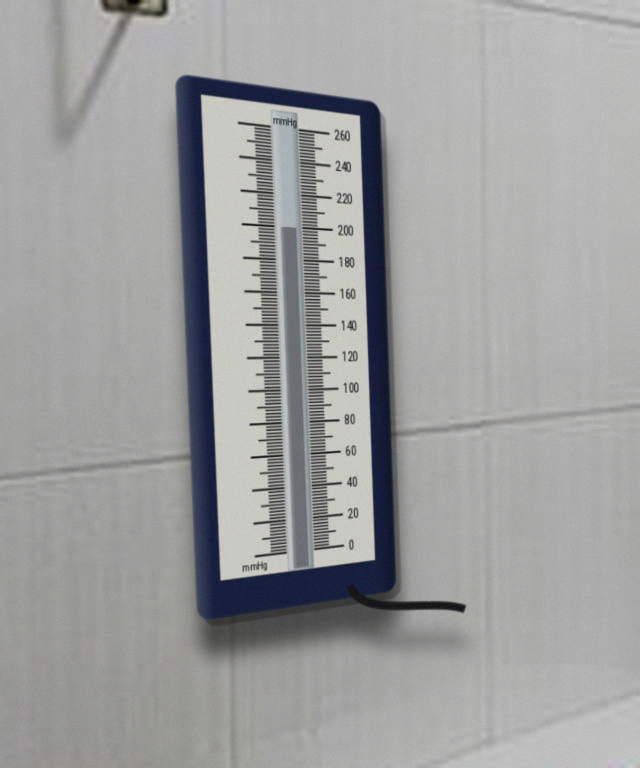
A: 200 mmHg
